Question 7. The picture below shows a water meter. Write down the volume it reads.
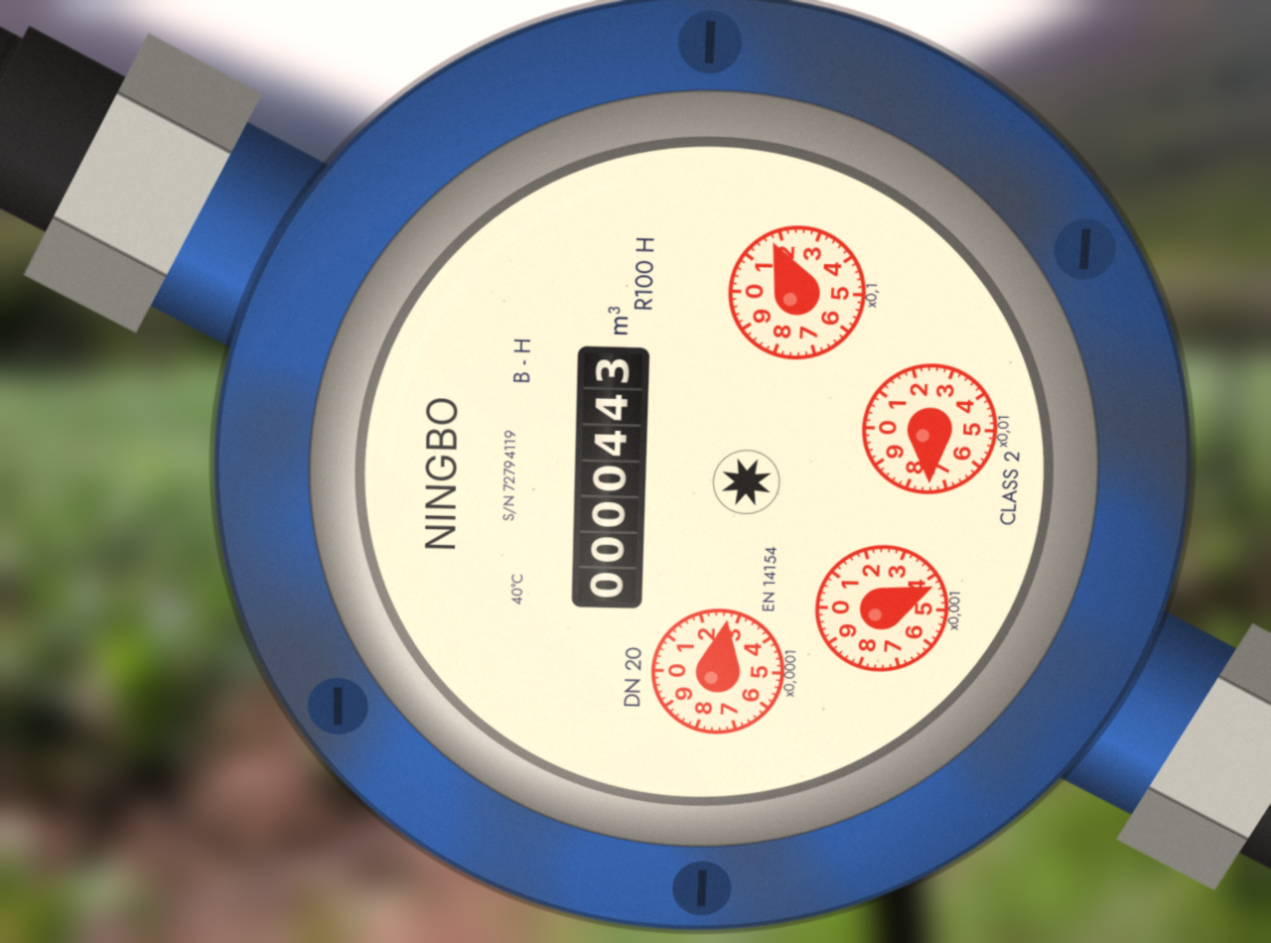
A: 443.1742 m³
